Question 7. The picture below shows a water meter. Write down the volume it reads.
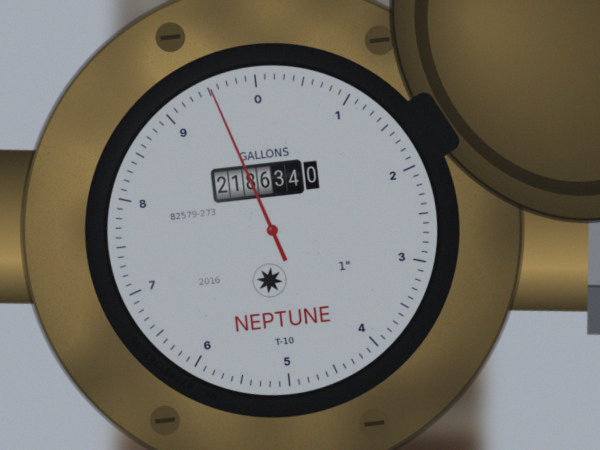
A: 2186339.5 gal
